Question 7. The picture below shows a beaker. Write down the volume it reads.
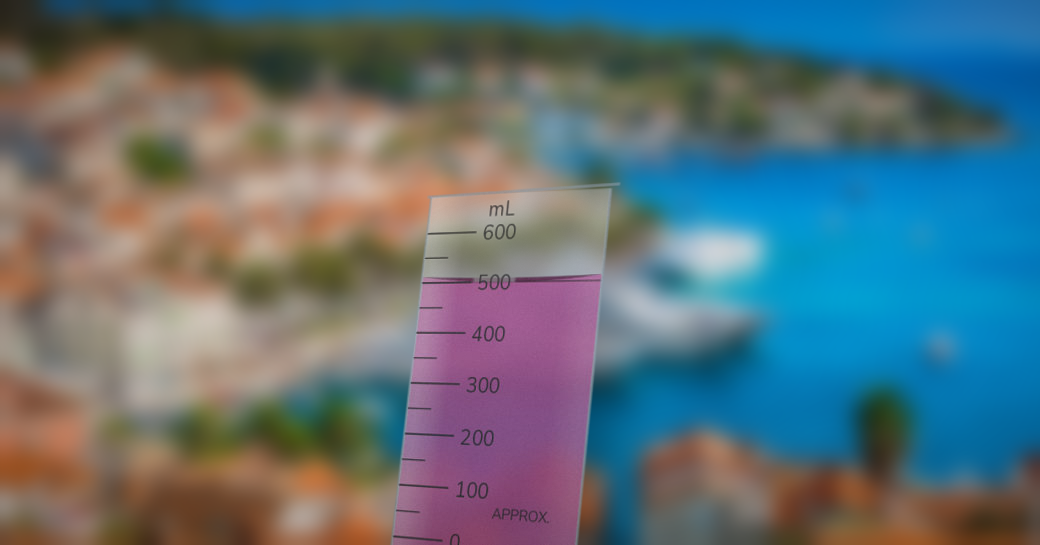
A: 500 mL
